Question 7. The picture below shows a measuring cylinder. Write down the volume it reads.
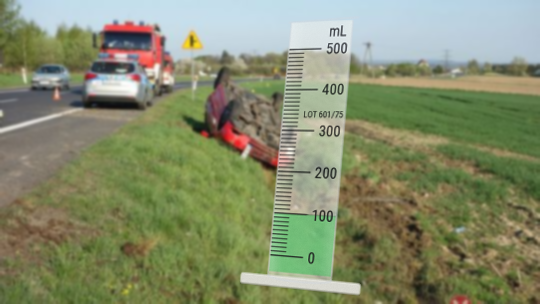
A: 100 mL
